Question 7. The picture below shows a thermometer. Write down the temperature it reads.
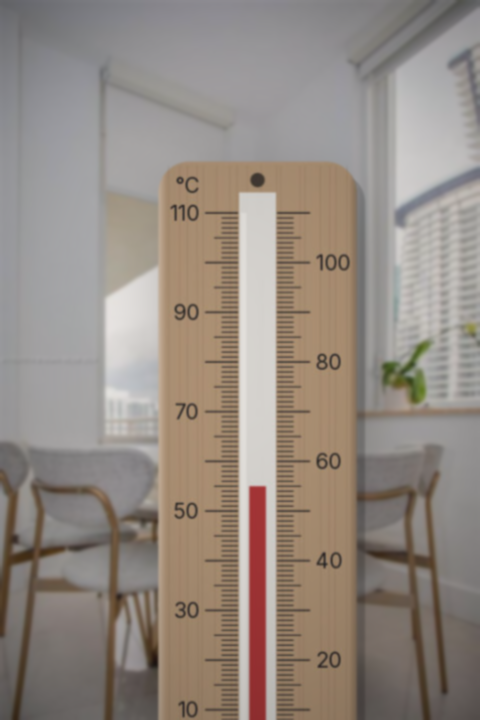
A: 55 °C
